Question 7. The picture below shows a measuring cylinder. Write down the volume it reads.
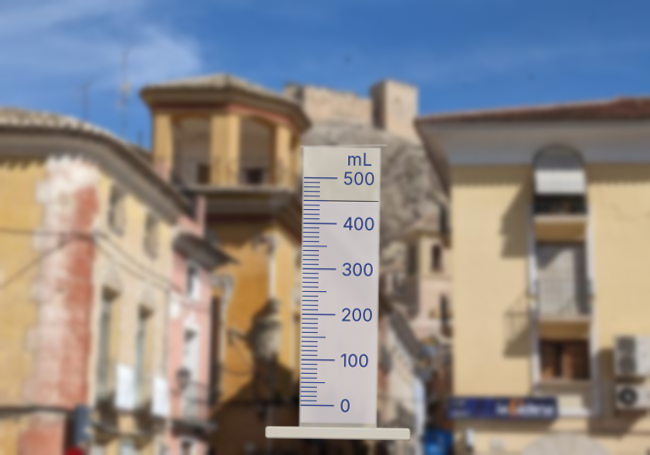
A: 450 mL
